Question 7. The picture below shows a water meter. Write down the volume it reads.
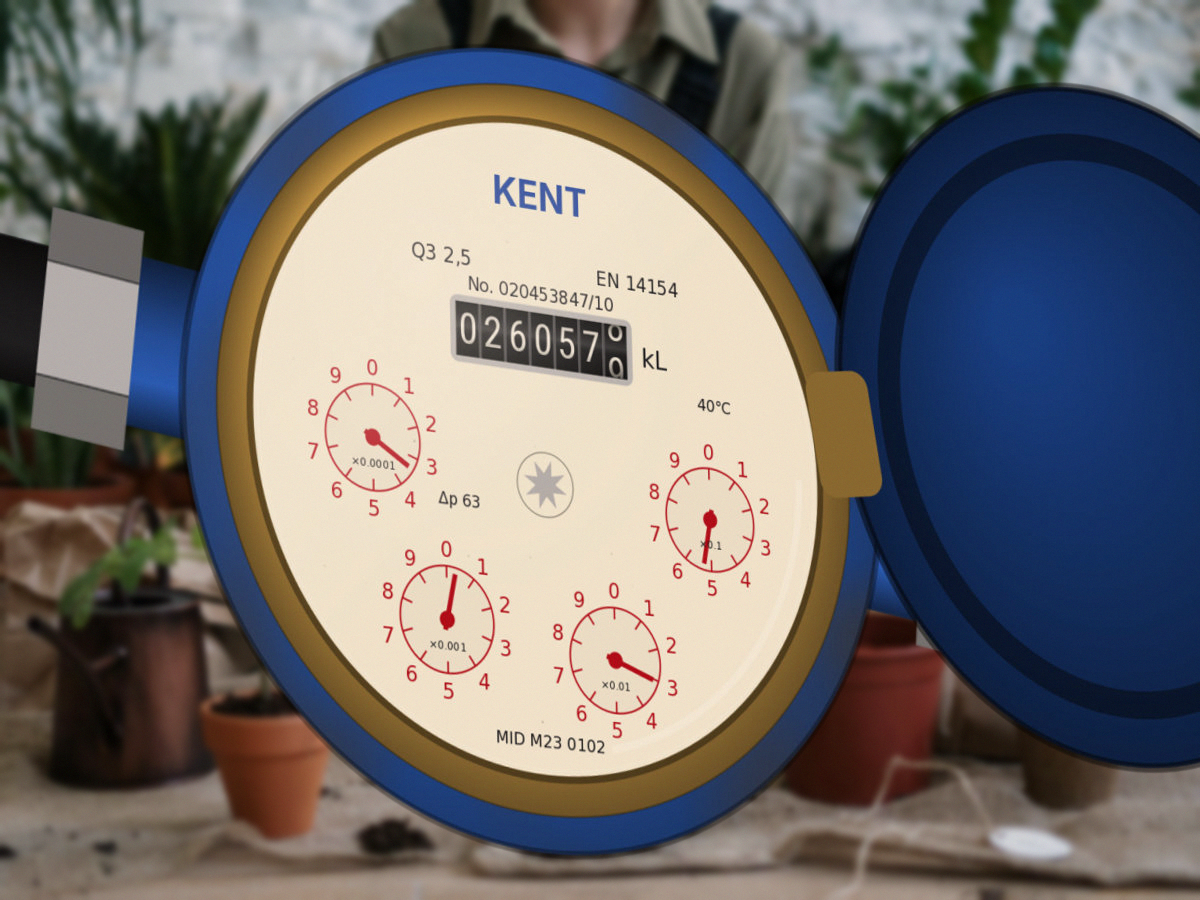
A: 260578.5303 kL
